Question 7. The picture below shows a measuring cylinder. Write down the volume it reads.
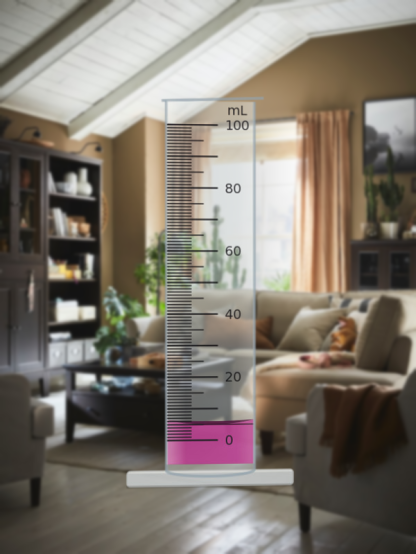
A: 5 mL
